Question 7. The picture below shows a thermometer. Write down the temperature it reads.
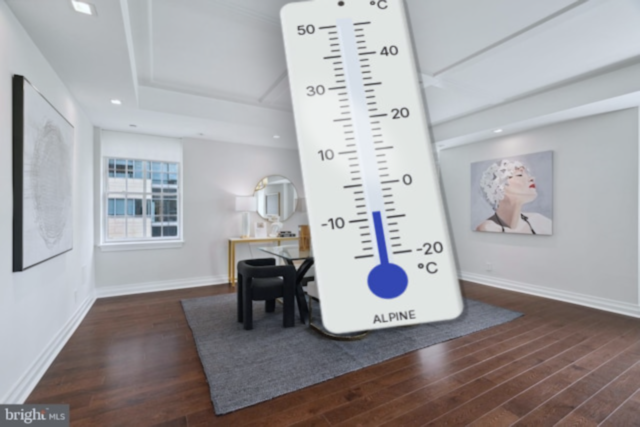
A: -8 °C
